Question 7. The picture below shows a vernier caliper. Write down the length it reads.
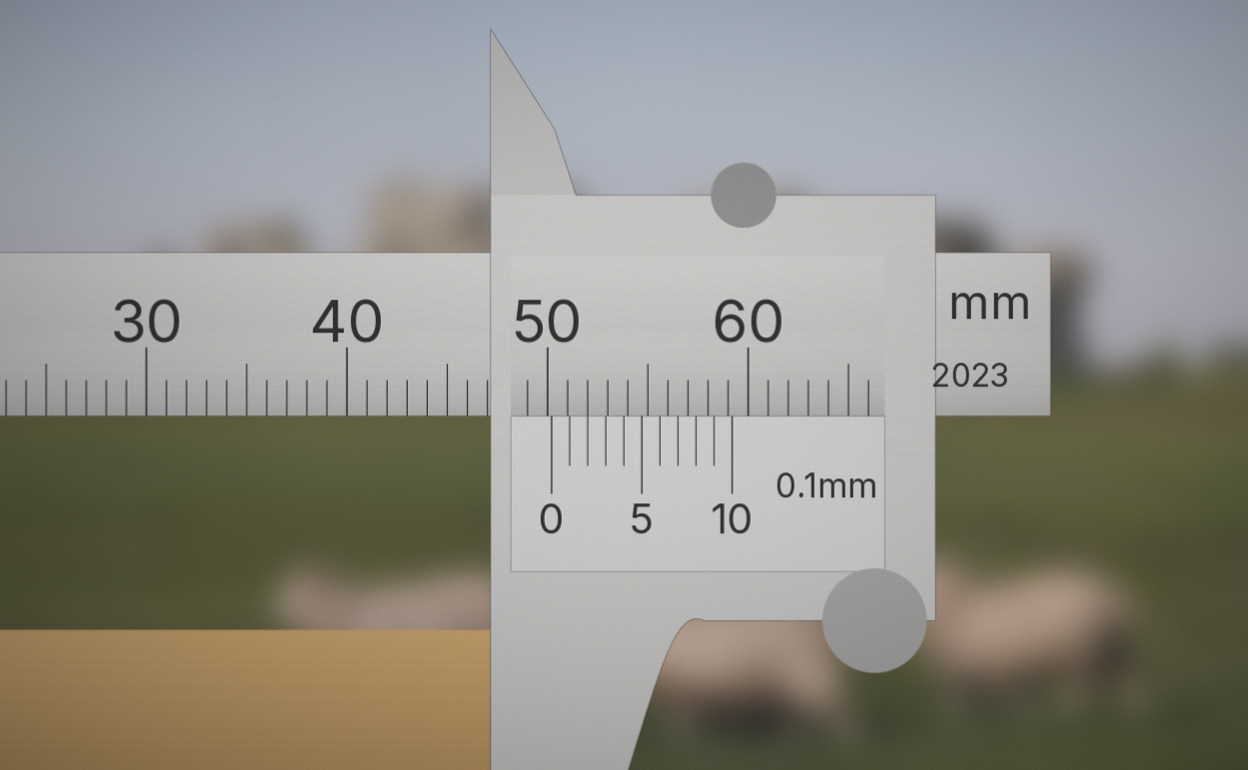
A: 50.2 mm
